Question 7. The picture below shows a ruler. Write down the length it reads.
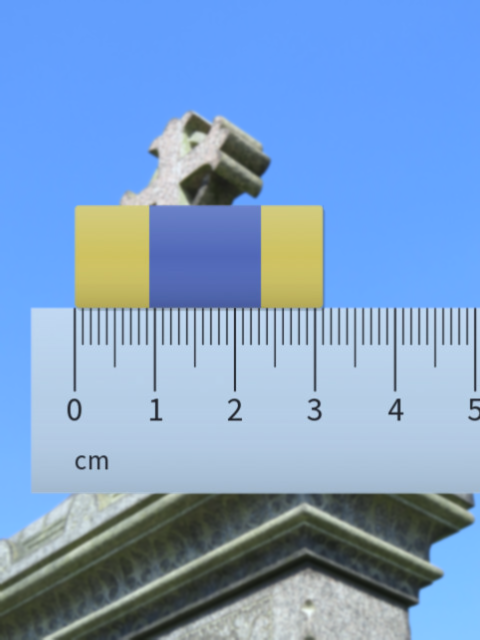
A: 3.1 cm
